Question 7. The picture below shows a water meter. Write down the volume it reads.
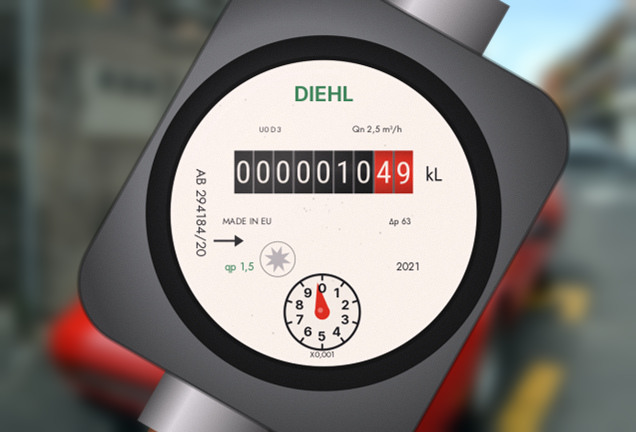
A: 10.489 kL
